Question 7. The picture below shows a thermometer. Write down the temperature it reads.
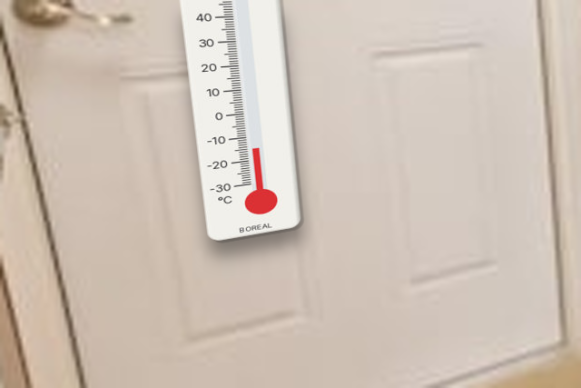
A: -15 °C
